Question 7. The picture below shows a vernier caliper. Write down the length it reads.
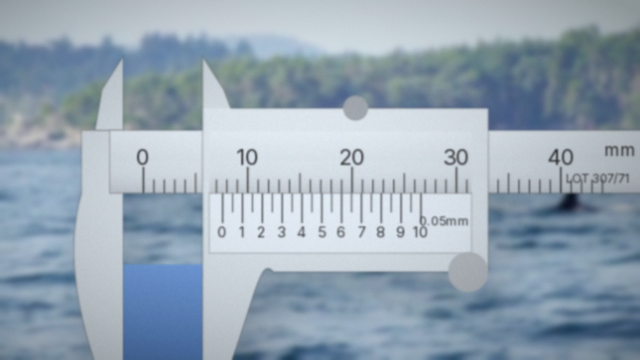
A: 7.6 mm
